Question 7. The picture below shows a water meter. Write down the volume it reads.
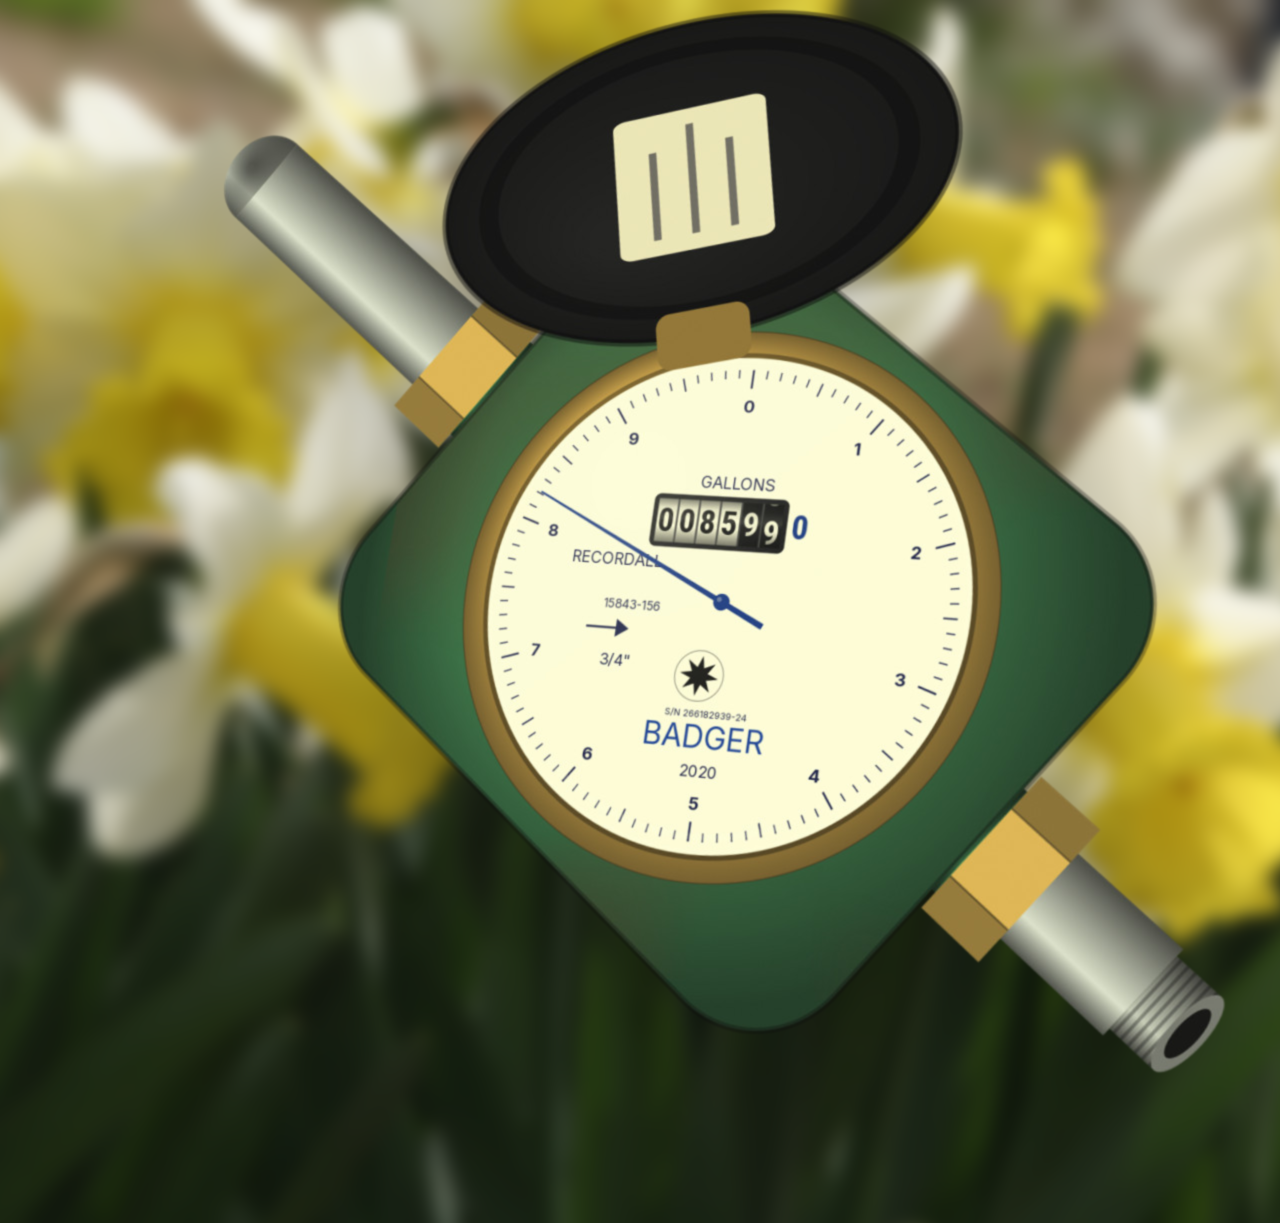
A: 85988.2 gal
